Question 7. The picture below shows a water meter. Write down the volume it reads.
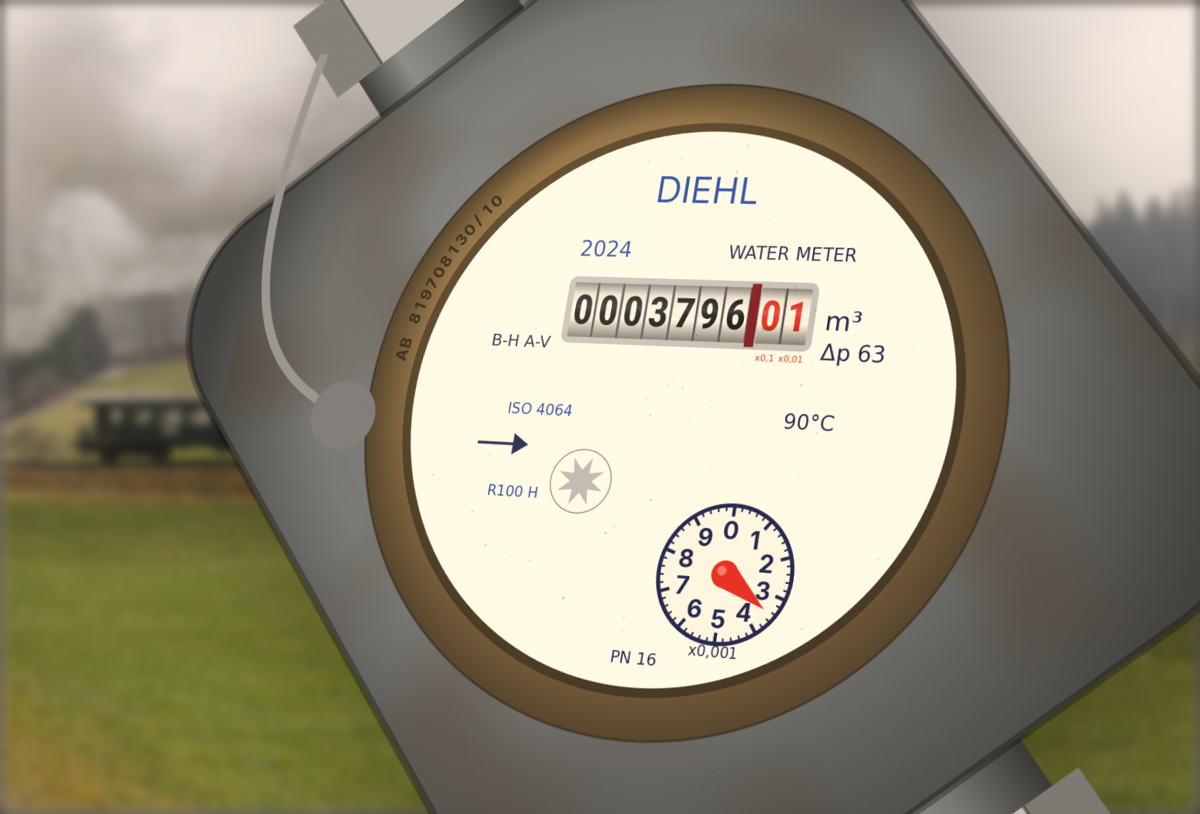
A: 3796.013 m³
